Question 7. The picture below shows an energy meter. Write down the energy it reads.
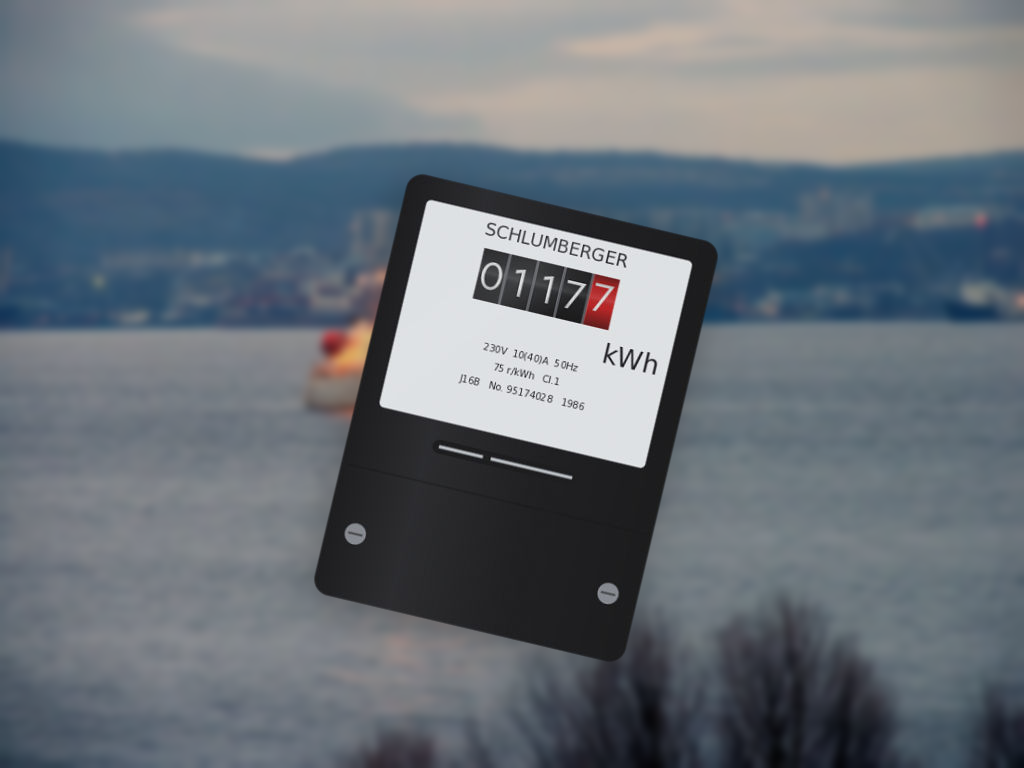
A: 117.7 kWh
